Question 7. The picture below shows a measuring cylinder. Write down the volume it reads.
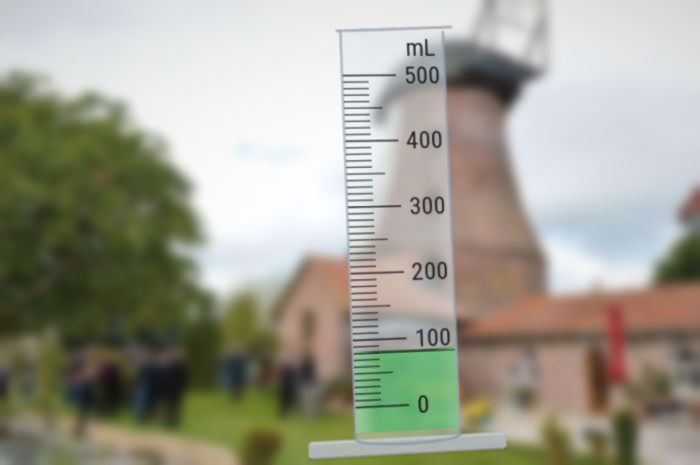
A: 80 mL
